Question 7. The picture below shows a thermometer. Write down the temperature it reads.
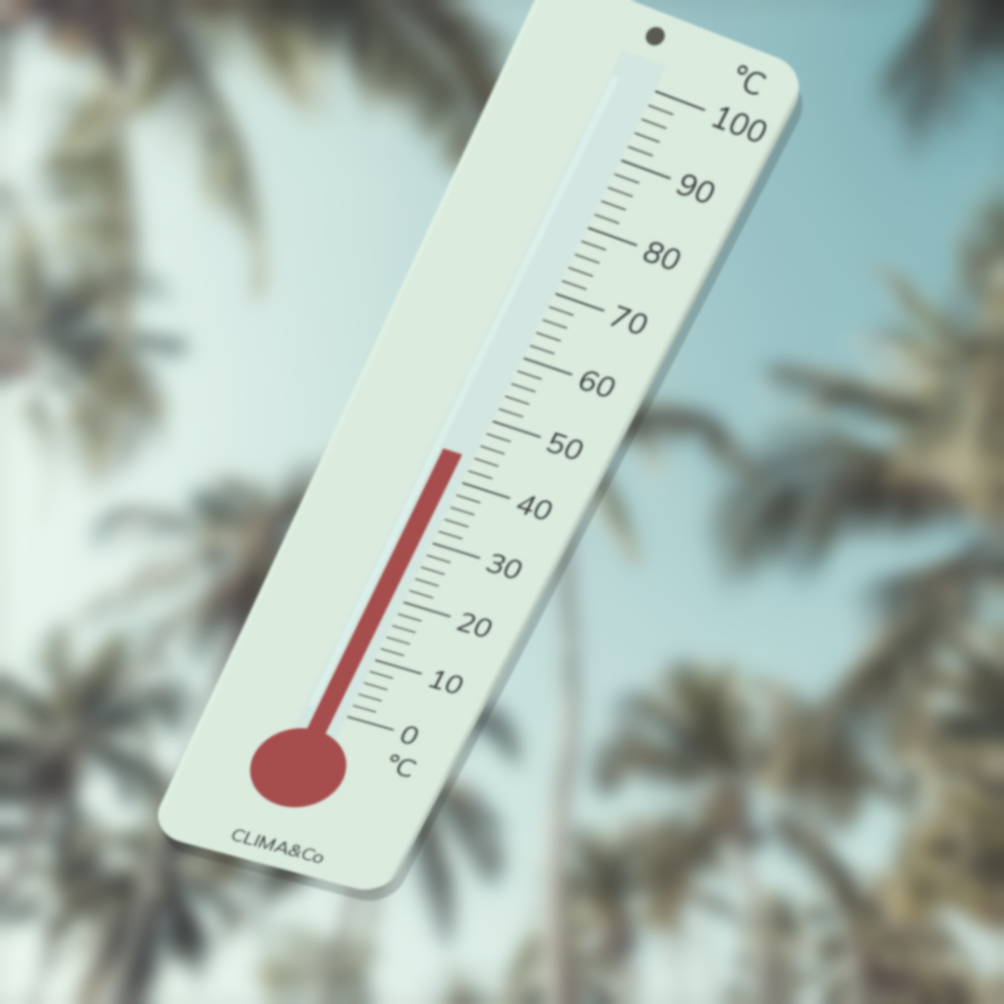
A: 44 °C
